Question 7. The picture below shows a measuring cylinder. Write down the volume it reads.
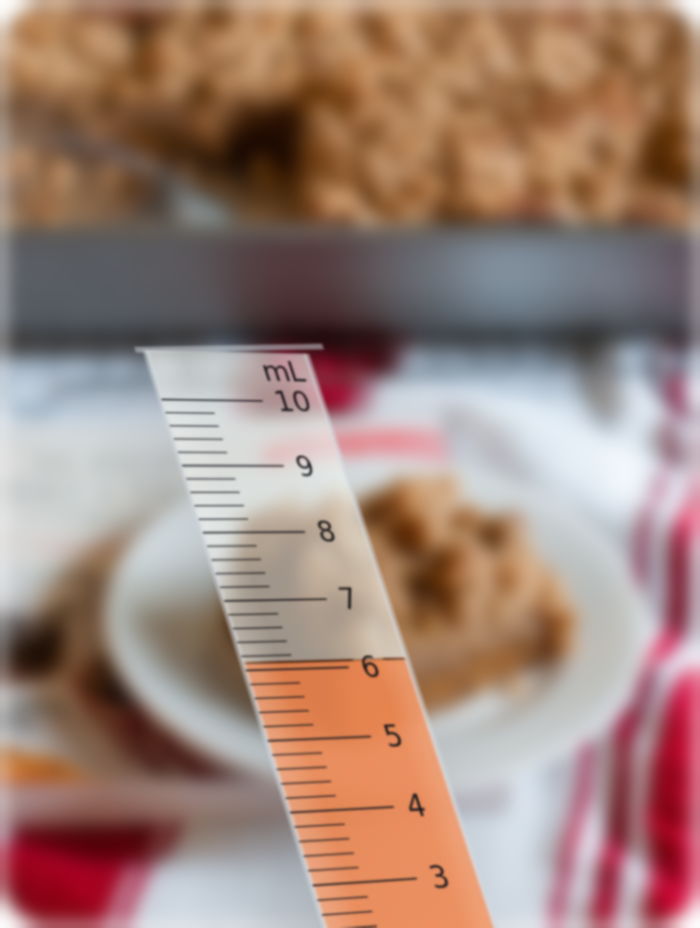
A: 6.1 mL
